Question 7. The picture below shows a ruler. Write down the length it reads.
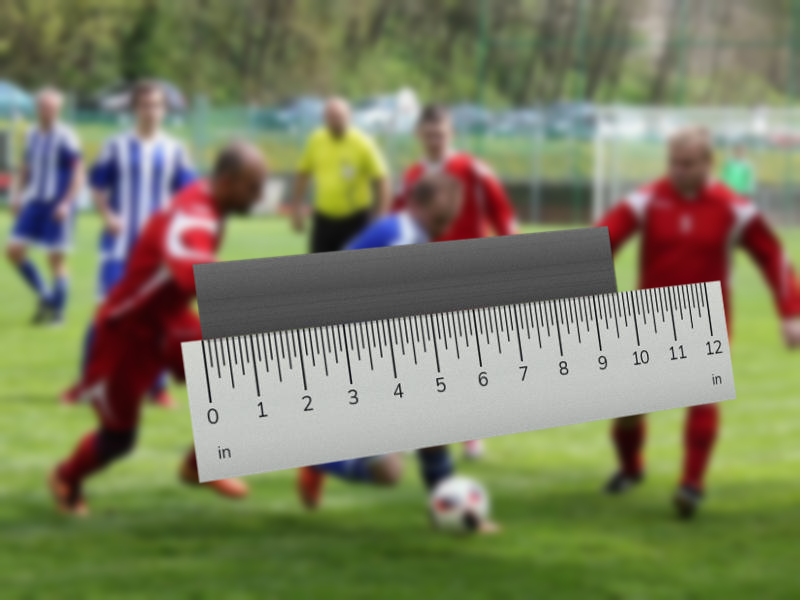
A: 9.625 in
